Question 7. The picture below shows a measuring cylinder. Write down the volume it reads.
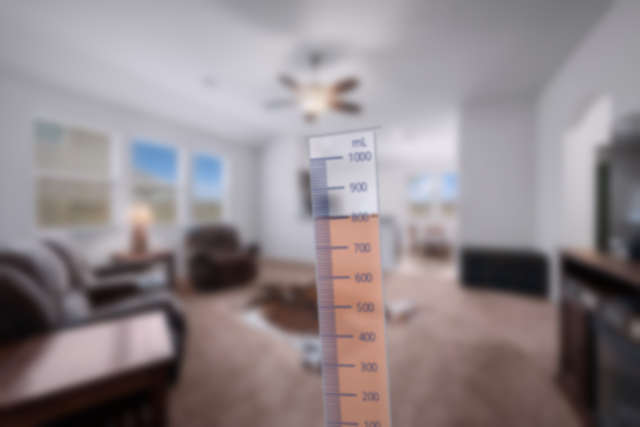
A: 800 mL
